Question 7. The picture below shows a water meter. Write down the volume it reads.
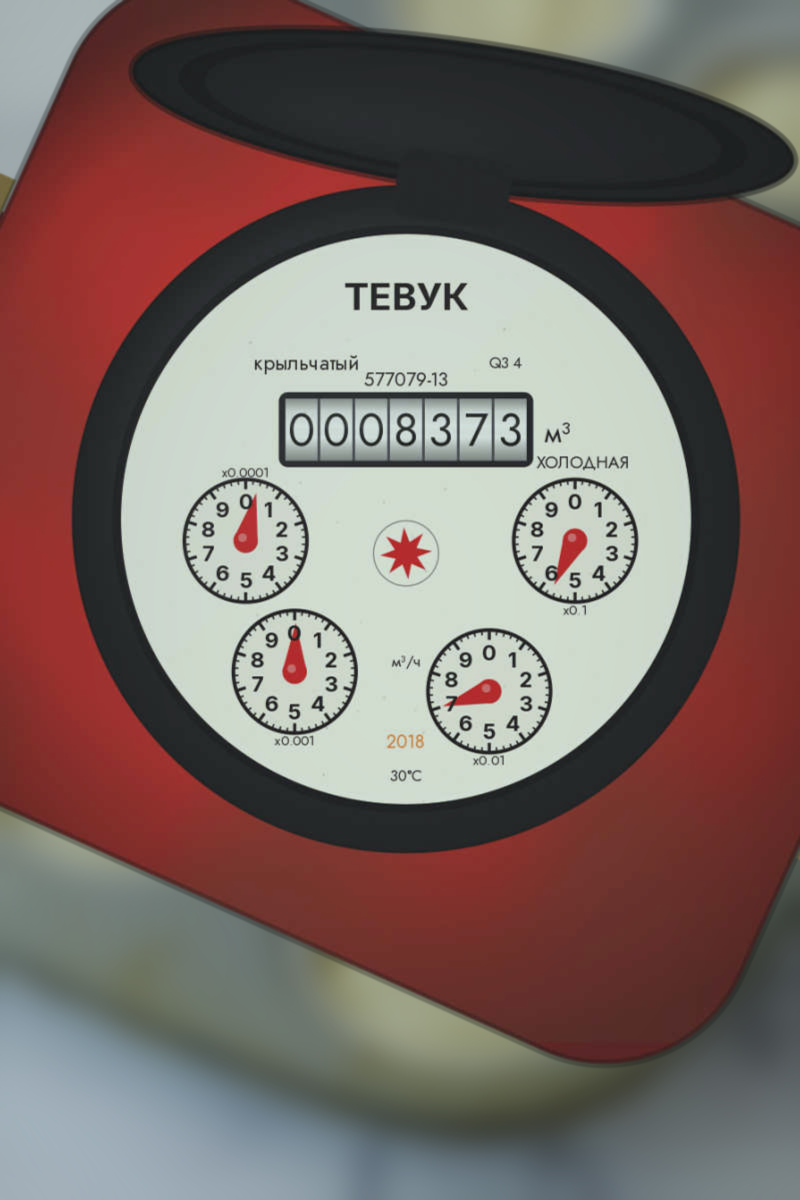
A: 8373.5700 m³
